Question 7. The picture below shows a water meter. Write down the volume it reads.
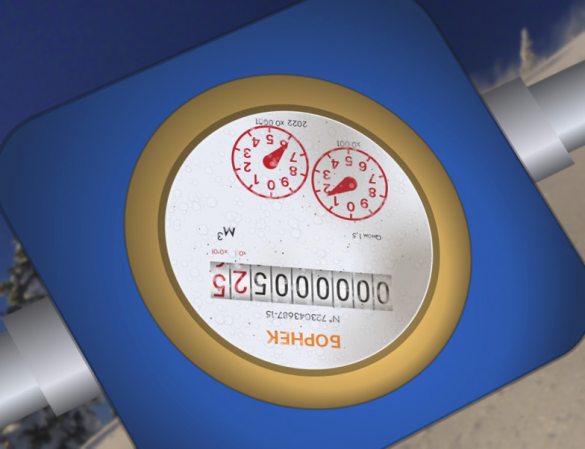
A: 5.2516 m³
